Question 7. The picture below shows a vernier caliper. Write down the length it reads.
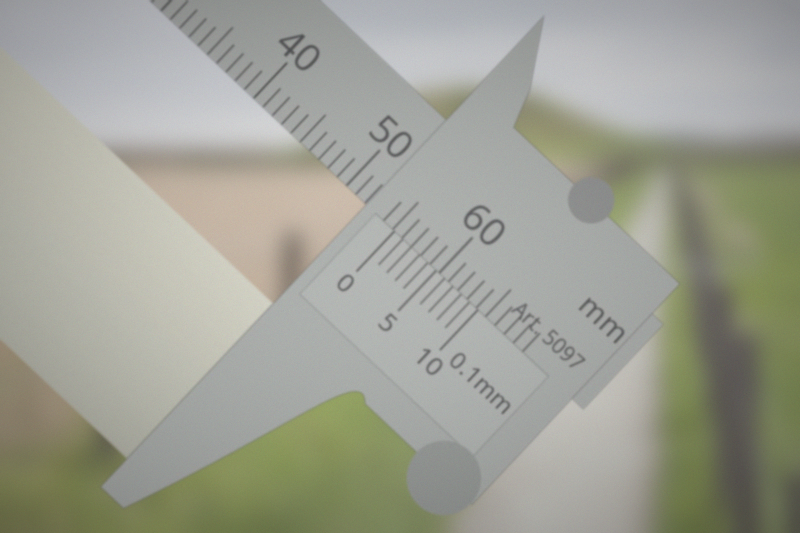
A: 55.2 mm
